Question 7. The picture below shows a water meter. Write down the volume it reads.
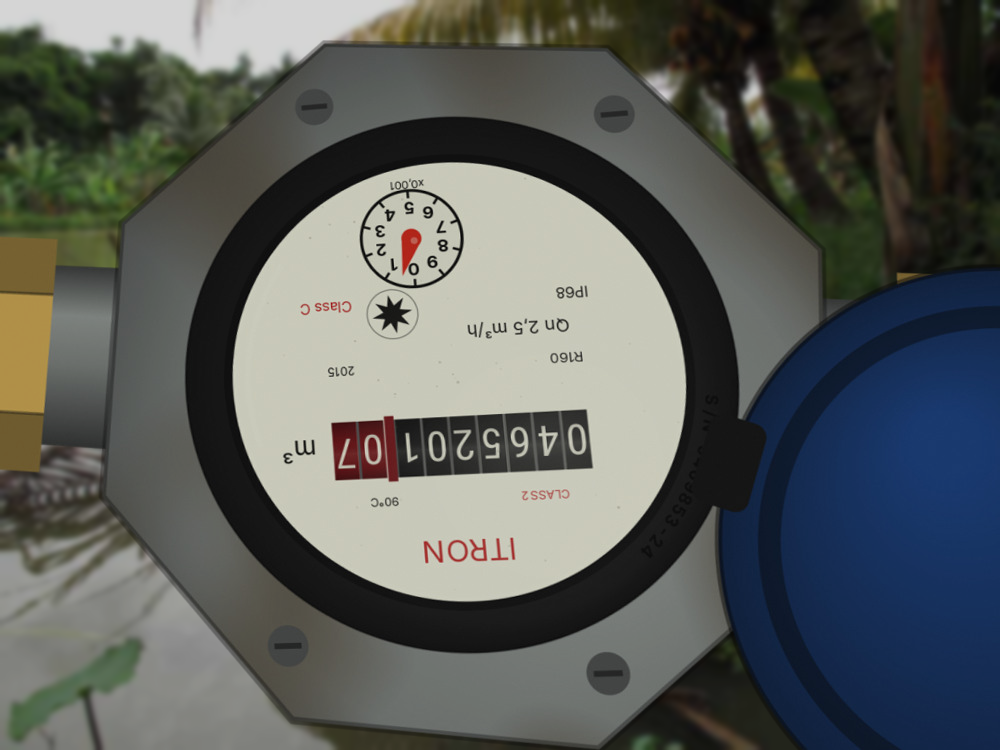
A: 465201.070 m³
